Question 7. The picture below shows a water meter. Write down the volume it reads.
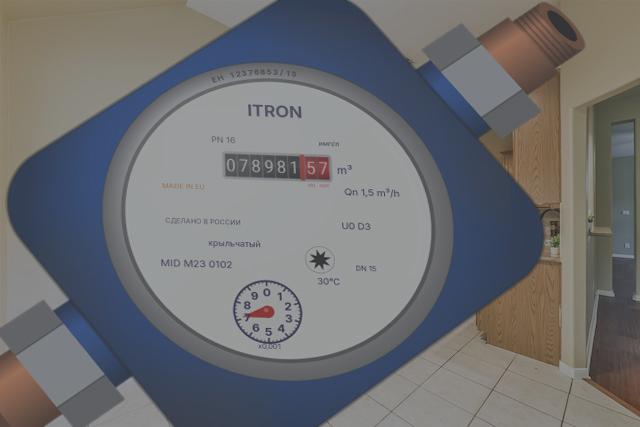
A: 78981.577 m³
